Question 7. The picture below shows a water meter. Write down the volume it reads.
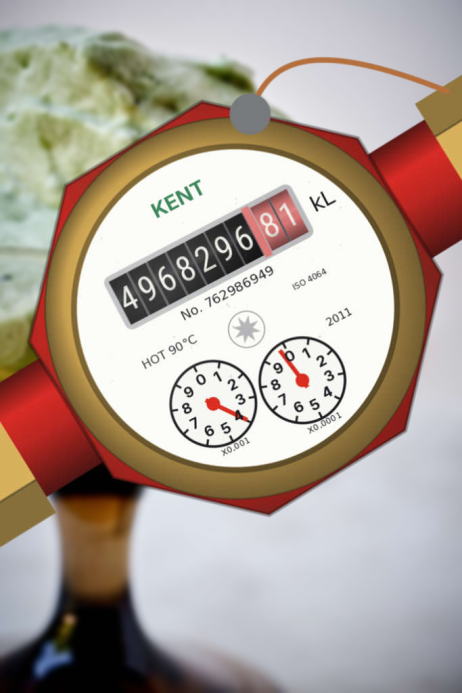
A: 4968296.8139 kL
